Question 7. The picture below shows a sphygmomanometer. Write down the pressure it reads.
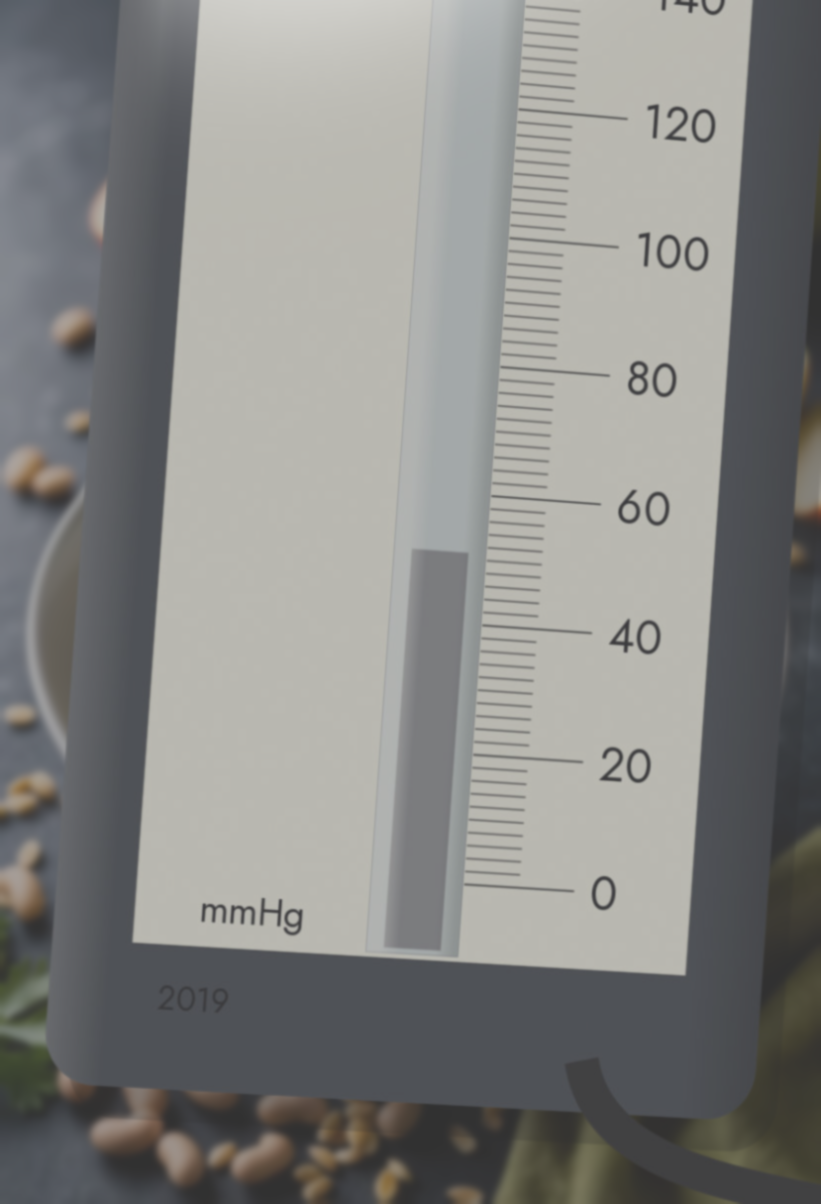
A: 51 mmHg
